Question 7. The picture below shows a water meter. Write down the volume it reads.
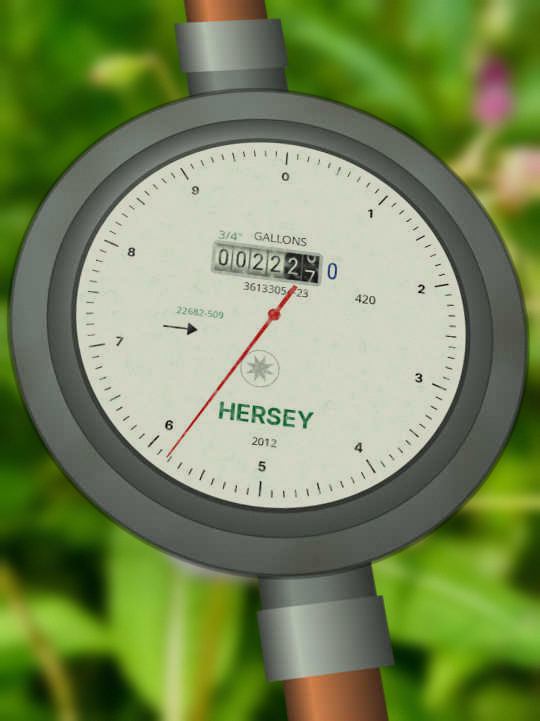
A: 22265.8 gal
